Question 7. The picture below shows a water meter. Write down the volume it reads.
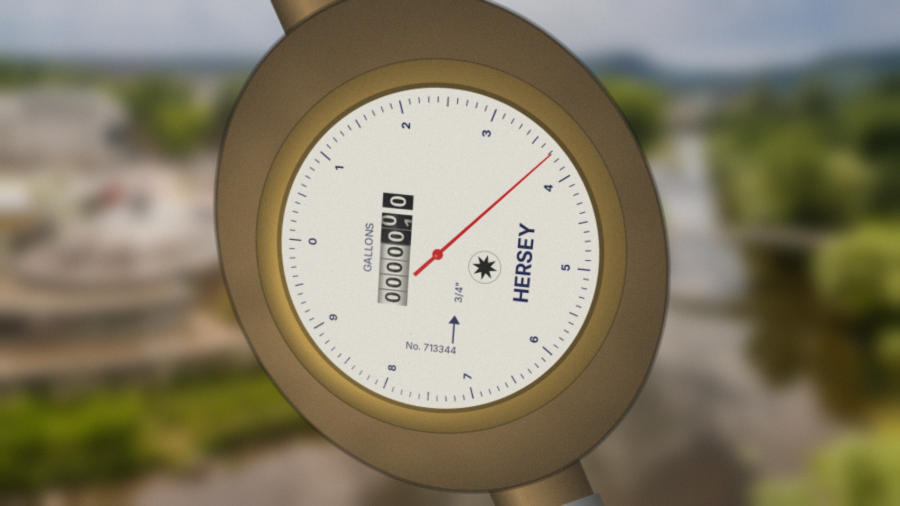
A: 3.7 gal
